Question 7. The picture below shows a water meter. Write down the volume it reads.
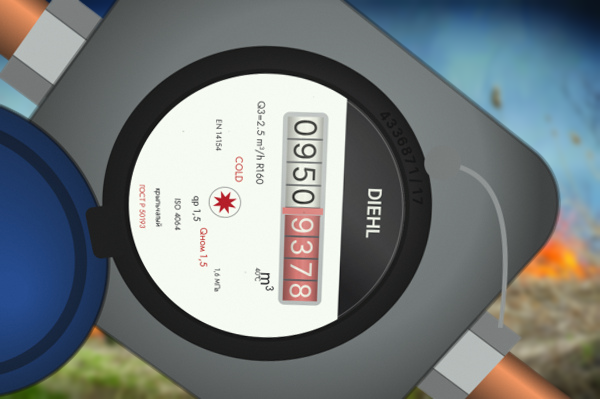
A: 950.9378 m³
